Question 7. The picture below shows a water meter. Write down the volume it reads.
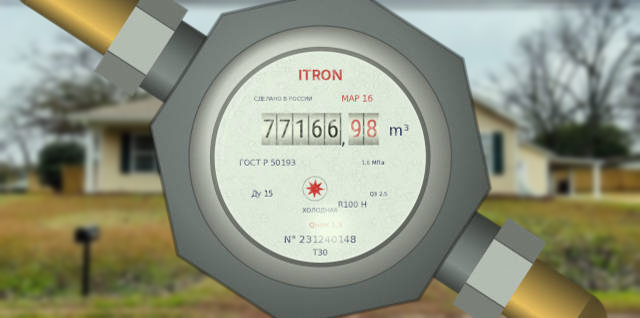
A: 77166.98 m³
